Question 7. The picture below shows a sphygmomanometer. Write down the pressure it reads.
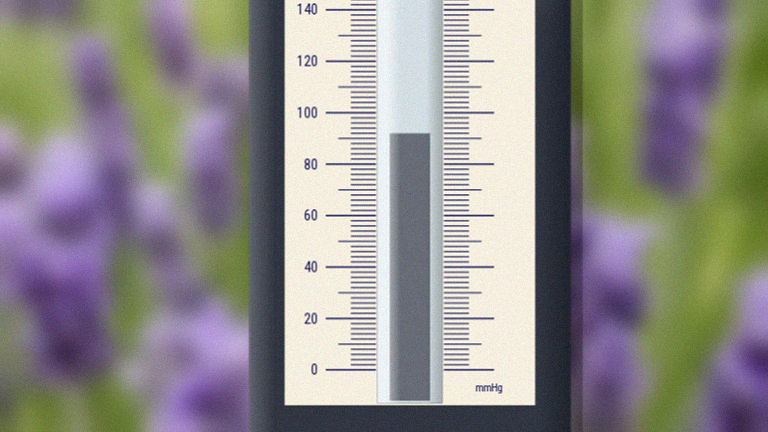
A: 92 mmHg
